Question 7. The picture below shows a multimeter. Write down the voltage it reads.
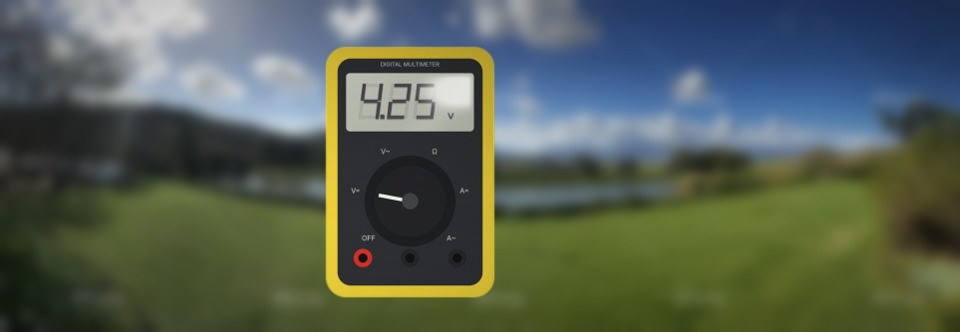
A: 4.25 V
